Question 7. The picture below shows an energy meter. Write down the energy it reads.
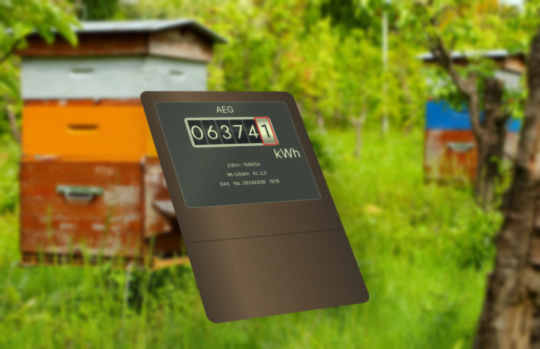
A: 6374.1 kWh
